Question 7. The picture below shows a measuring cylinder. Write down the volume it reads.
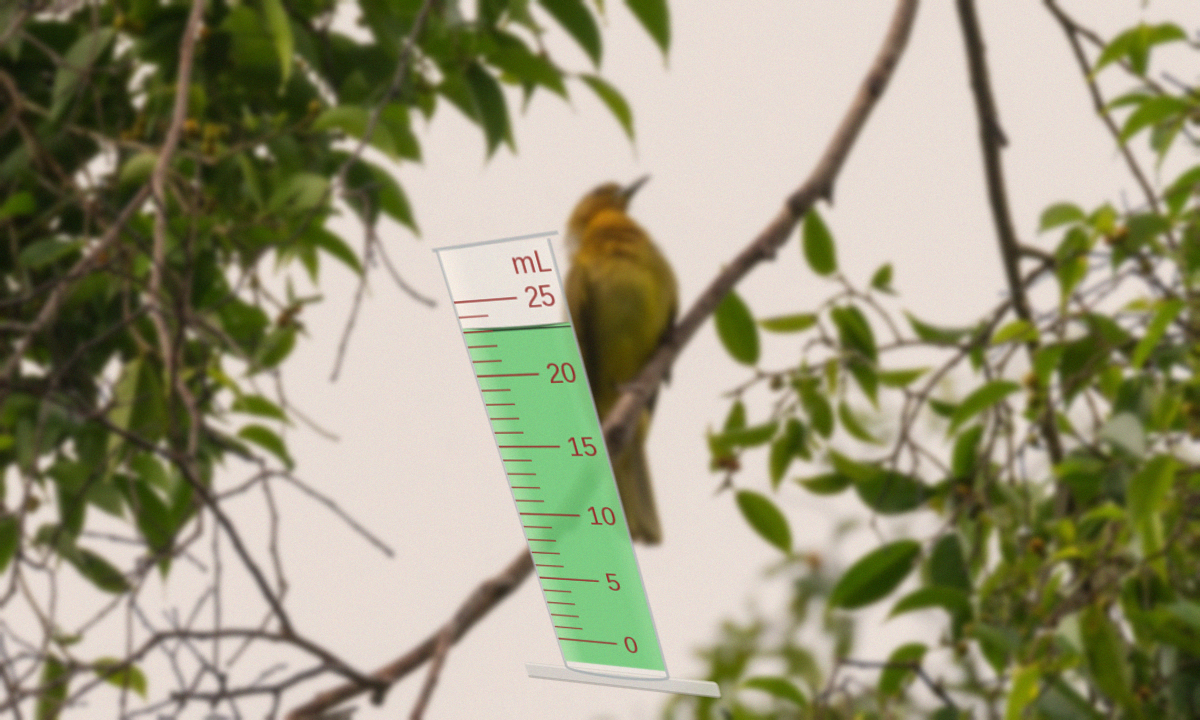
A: 23 mL
